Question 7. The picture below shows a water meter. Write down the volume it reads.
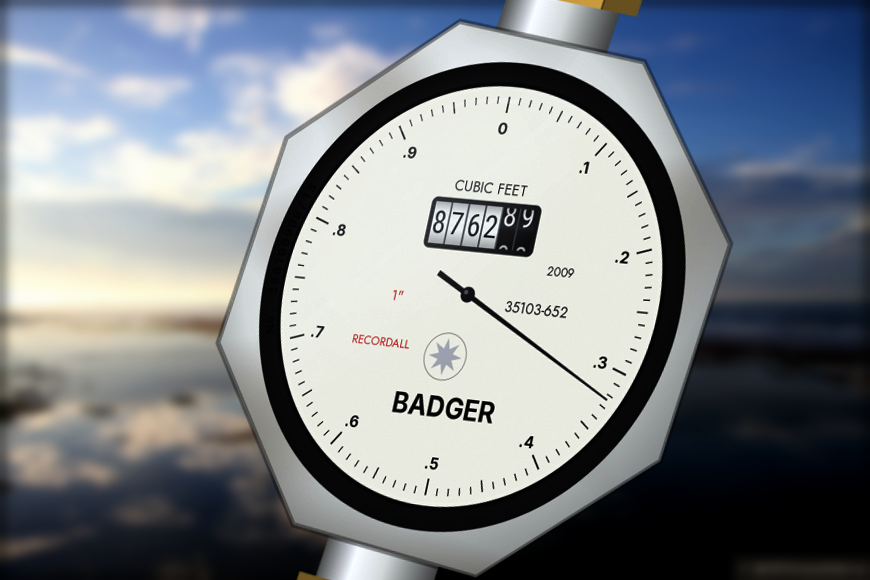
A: 876289.32 ft³
